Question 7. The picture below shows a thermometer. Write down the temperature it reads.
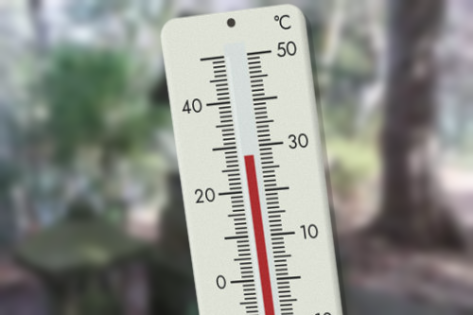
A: 28 °C
